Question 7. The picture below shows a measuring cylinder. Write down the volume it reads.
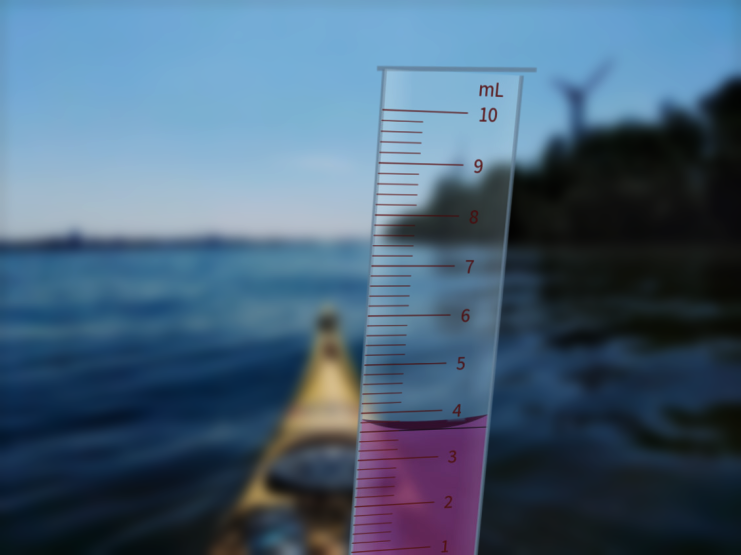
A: 3.6 mL
